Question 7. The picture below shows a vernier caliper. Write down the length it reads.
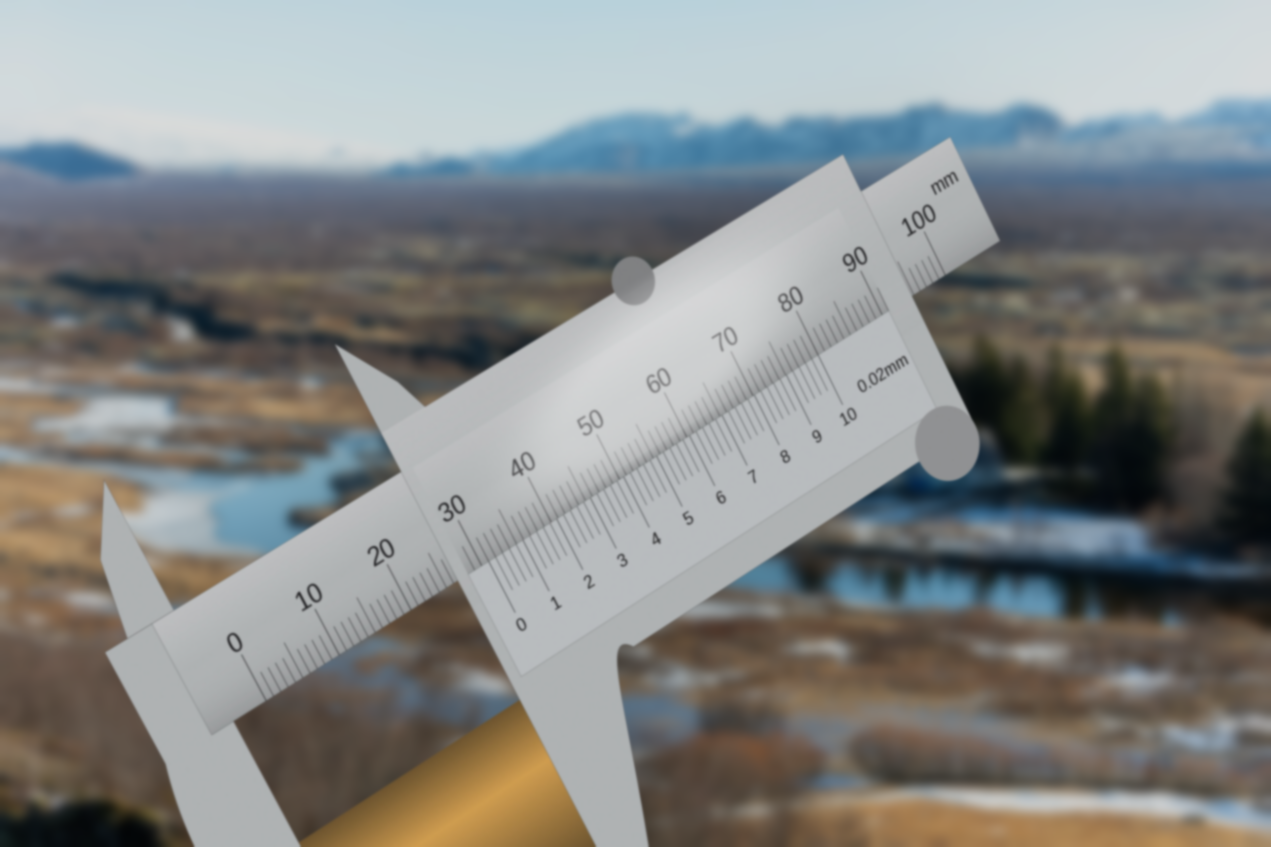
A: 31.0 mm
